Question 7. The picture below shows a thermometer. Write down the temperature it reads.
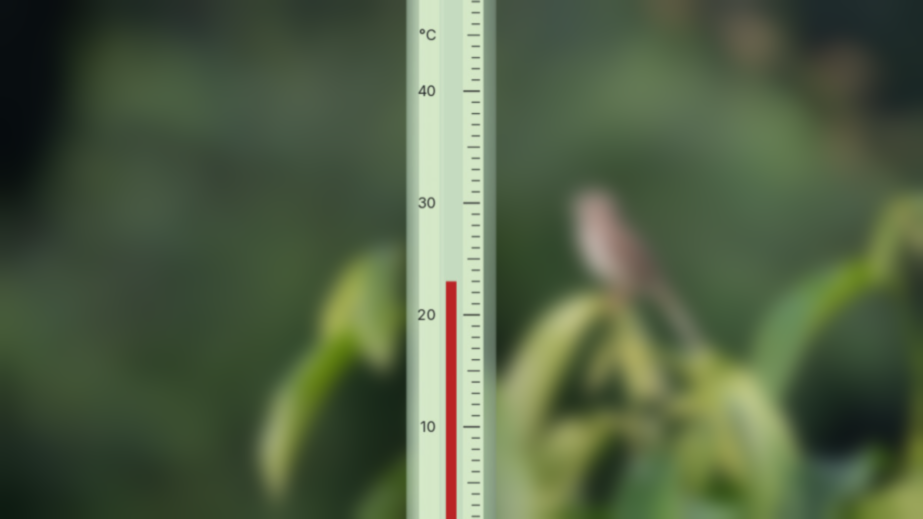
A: 23 °C
